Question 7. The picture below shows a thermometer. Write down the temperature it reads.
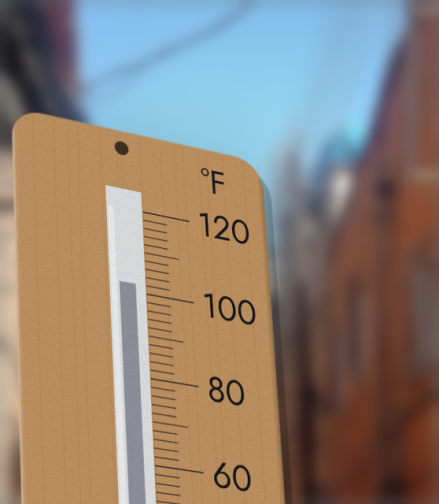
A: 102 °F
